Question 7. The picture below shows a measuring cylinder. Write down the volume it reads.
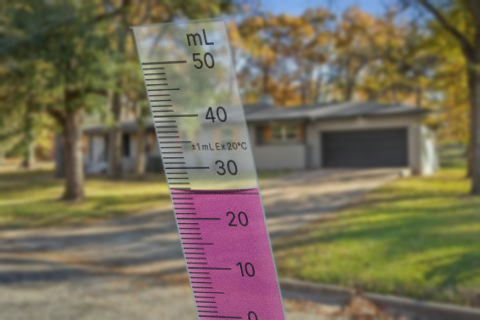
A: 25 mL
